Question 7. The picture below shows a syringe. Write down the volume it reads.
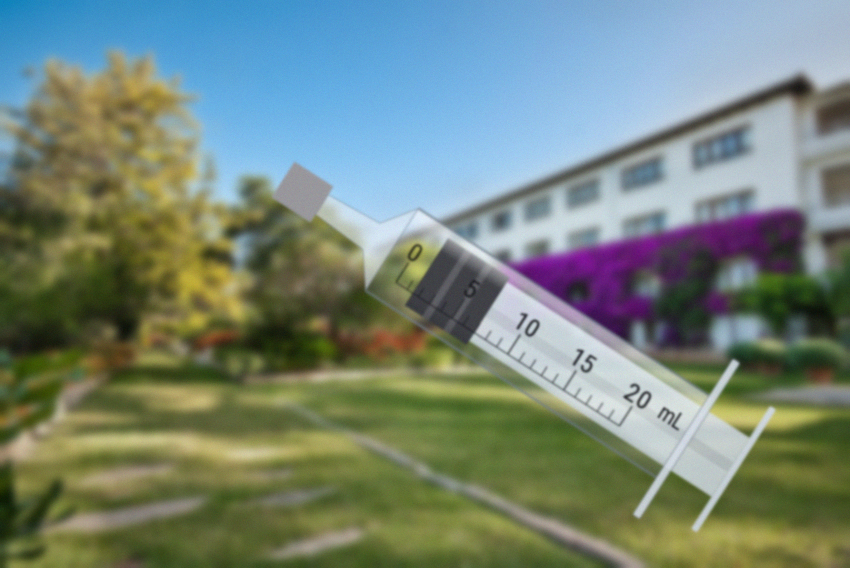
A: 1.5 mL
